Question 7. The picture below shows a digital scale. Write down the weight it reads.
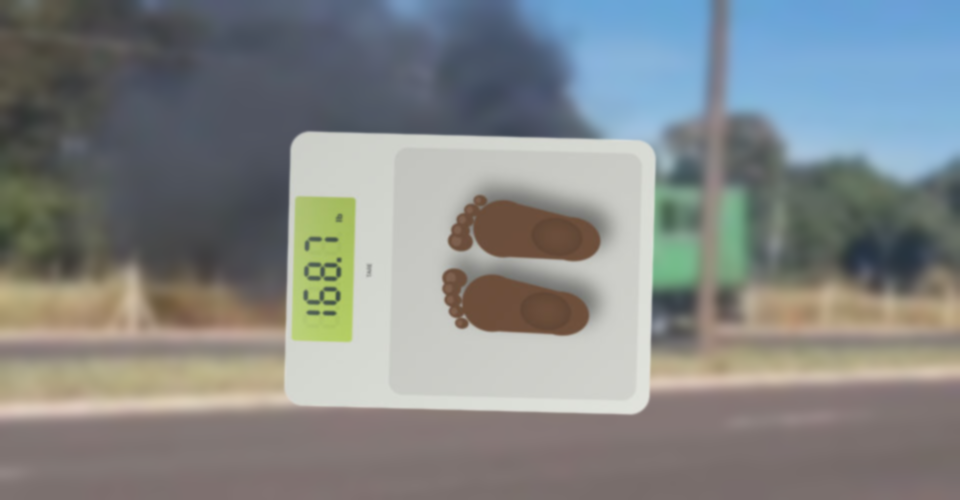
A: 168.7 lb
